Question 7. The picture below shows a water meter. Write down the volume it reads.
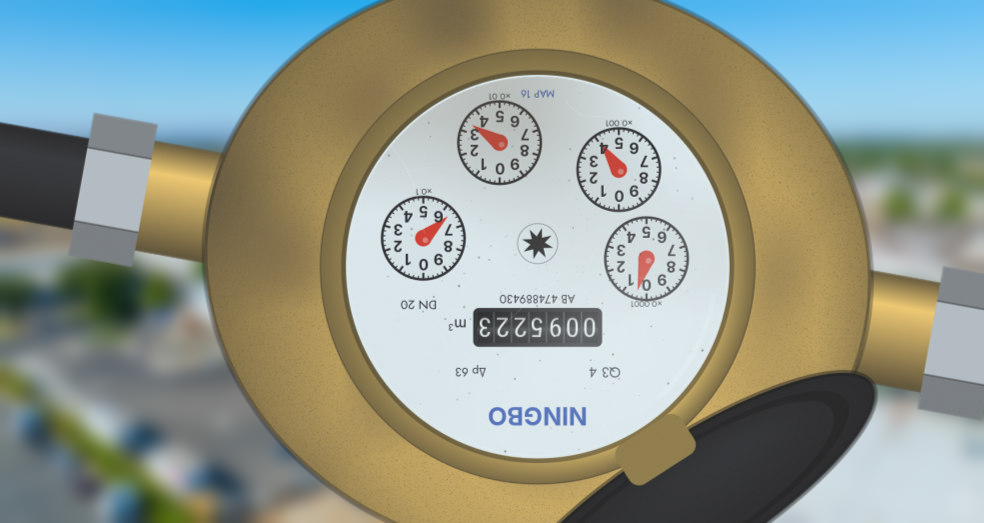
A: 95223.6340 m³
